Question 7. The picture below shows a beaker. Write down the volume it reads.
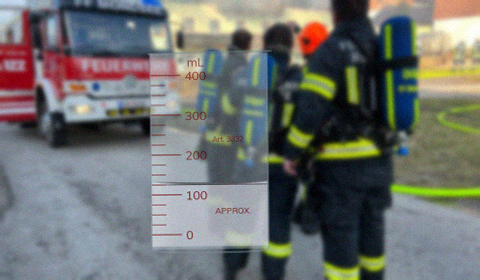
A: 125 mL
